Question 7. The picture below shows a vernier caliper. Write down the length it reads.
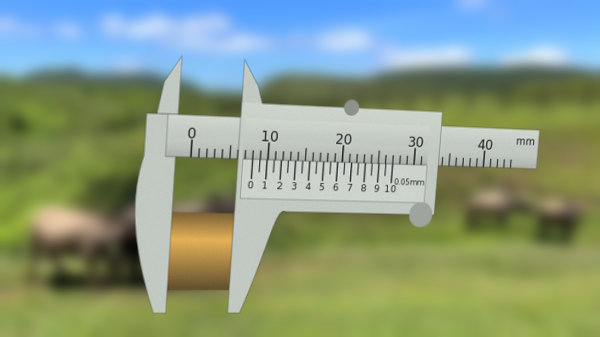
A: 8.0 mm
